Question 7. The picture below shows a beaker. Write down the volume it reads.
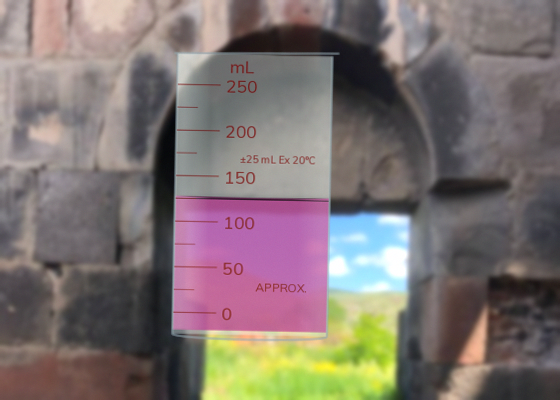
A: 125 mL
